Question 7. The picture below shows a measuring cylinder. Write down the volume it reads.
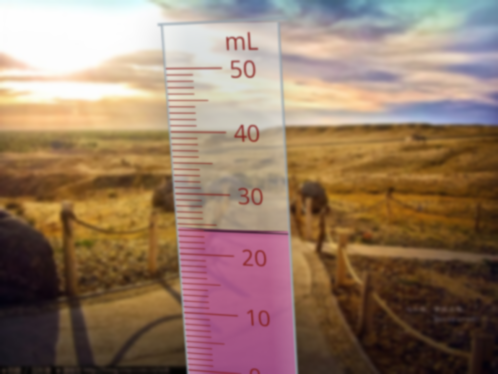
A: 24 mL
